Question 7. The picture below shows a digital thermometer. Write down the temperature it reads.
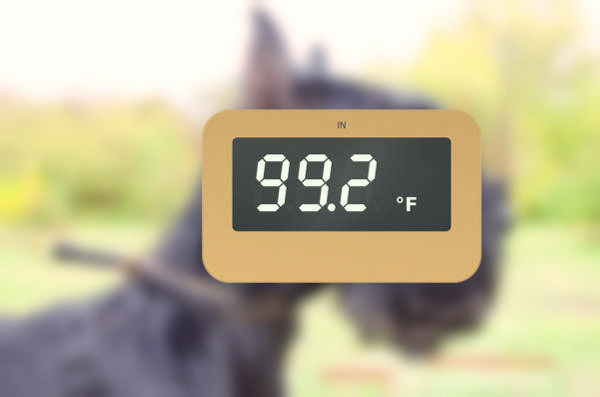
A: 99.2 °F
